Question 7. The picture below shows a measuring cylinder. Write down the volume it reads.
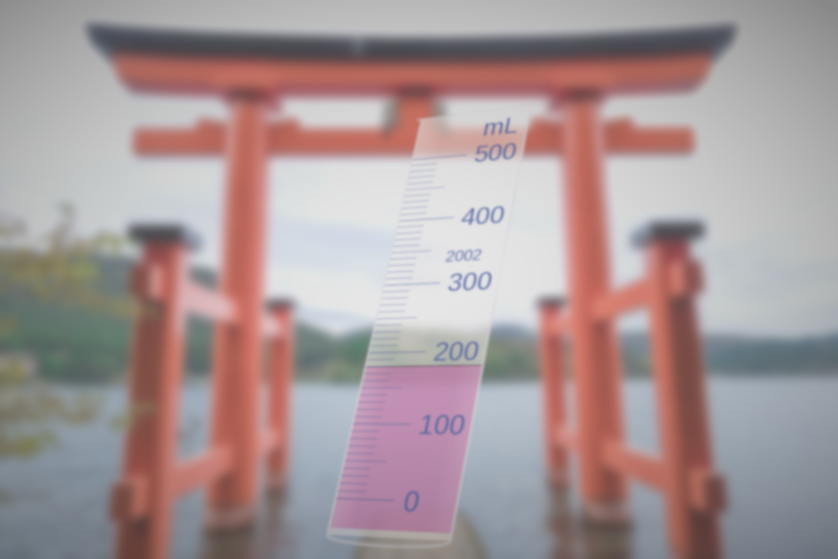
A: 180 mL
